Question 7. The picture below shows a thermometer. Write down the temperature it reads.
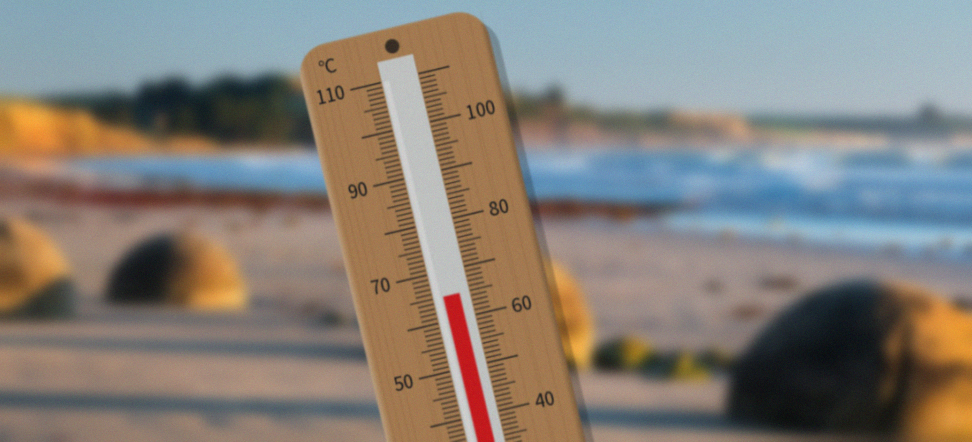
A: 65 °C
